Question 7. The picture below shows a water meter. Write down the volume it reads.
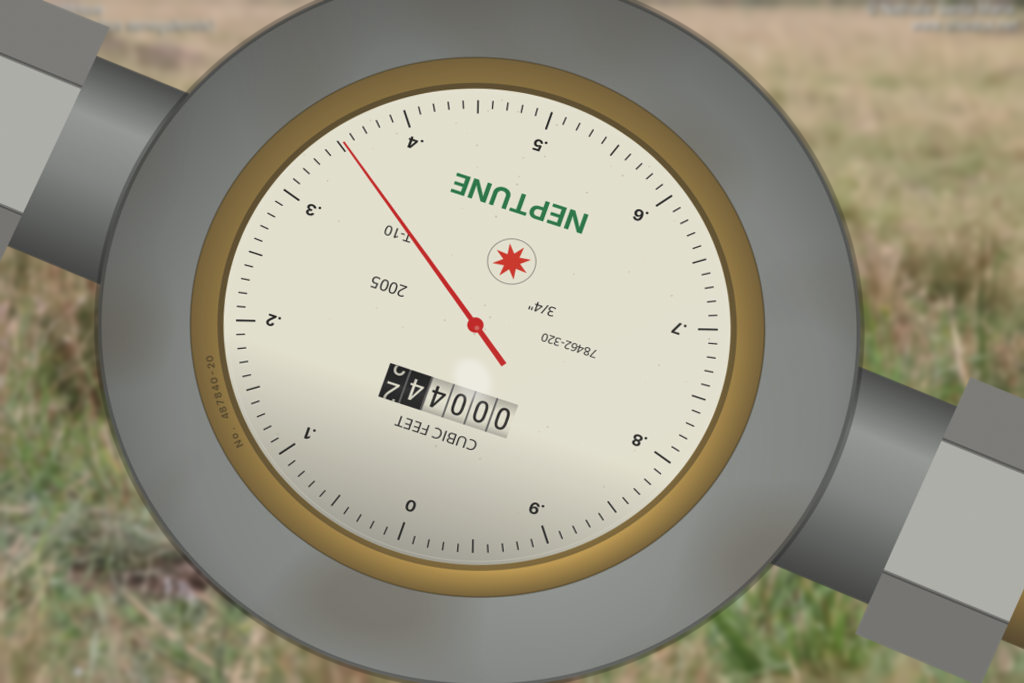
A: 442.35 ft³
